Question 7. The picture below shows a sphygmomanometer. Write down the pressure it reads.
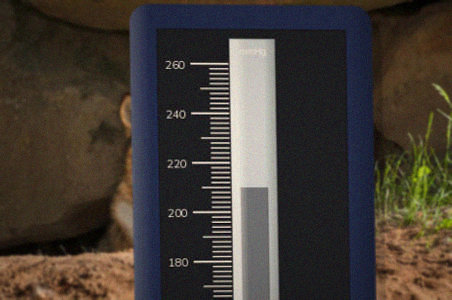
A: 210 mmHg
